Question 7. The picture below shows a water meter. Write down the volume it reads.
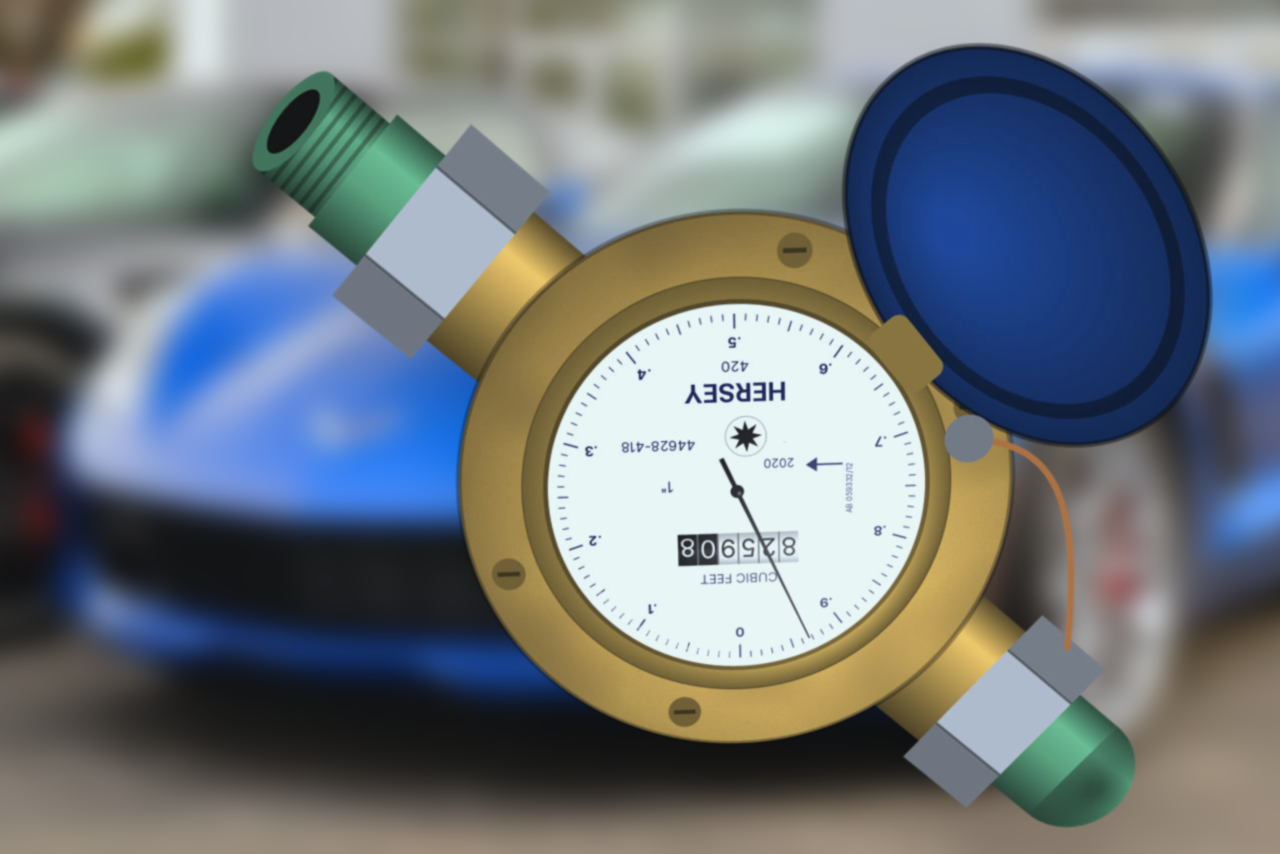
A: 825907.93 ft³
